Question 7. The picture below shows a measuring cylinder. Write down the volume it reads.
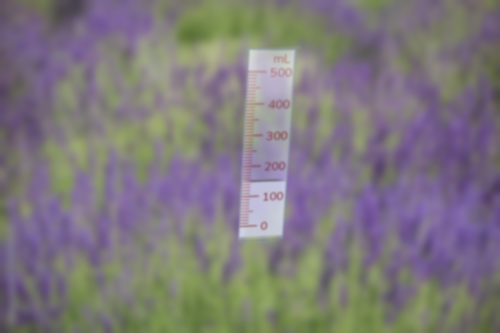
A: 150 mL
